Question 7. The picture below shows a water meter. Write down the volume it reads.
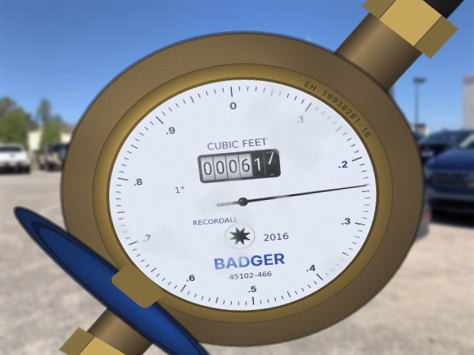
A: 617.24 ft³
